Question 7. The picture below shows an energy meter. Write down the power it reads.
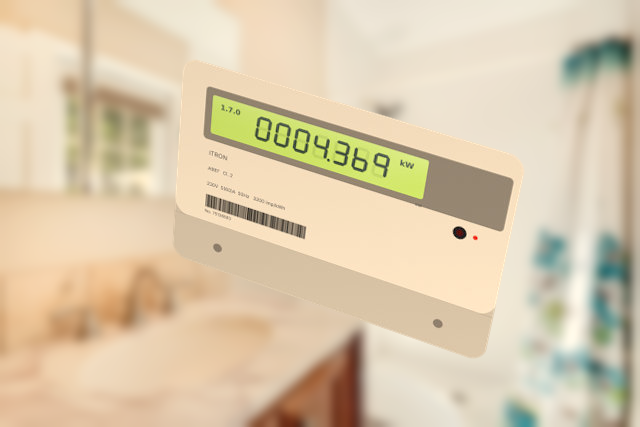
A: 4.369 kW
